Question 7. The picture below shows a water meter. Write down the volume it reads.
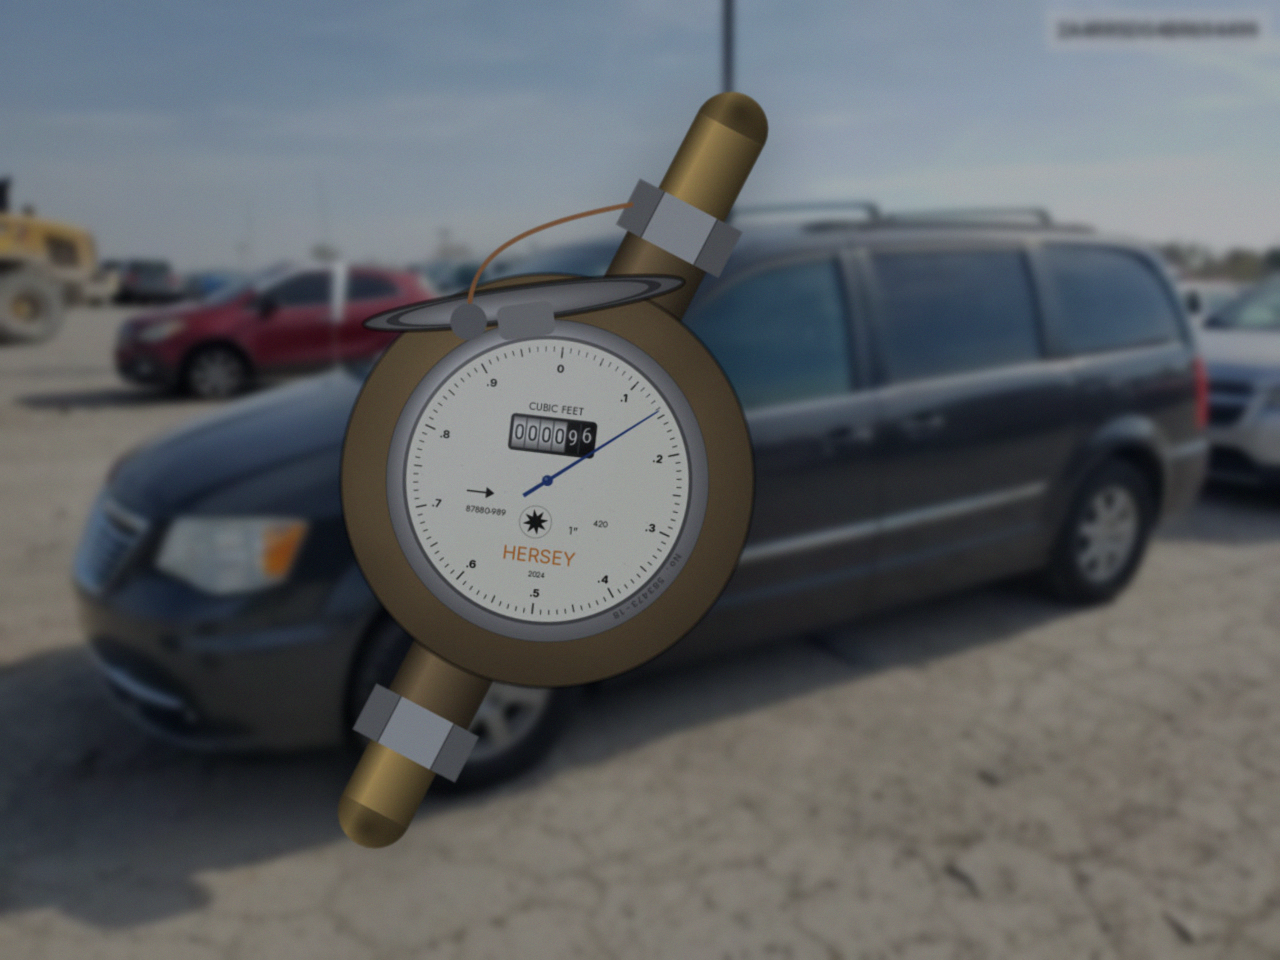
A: 96.14 ft³
